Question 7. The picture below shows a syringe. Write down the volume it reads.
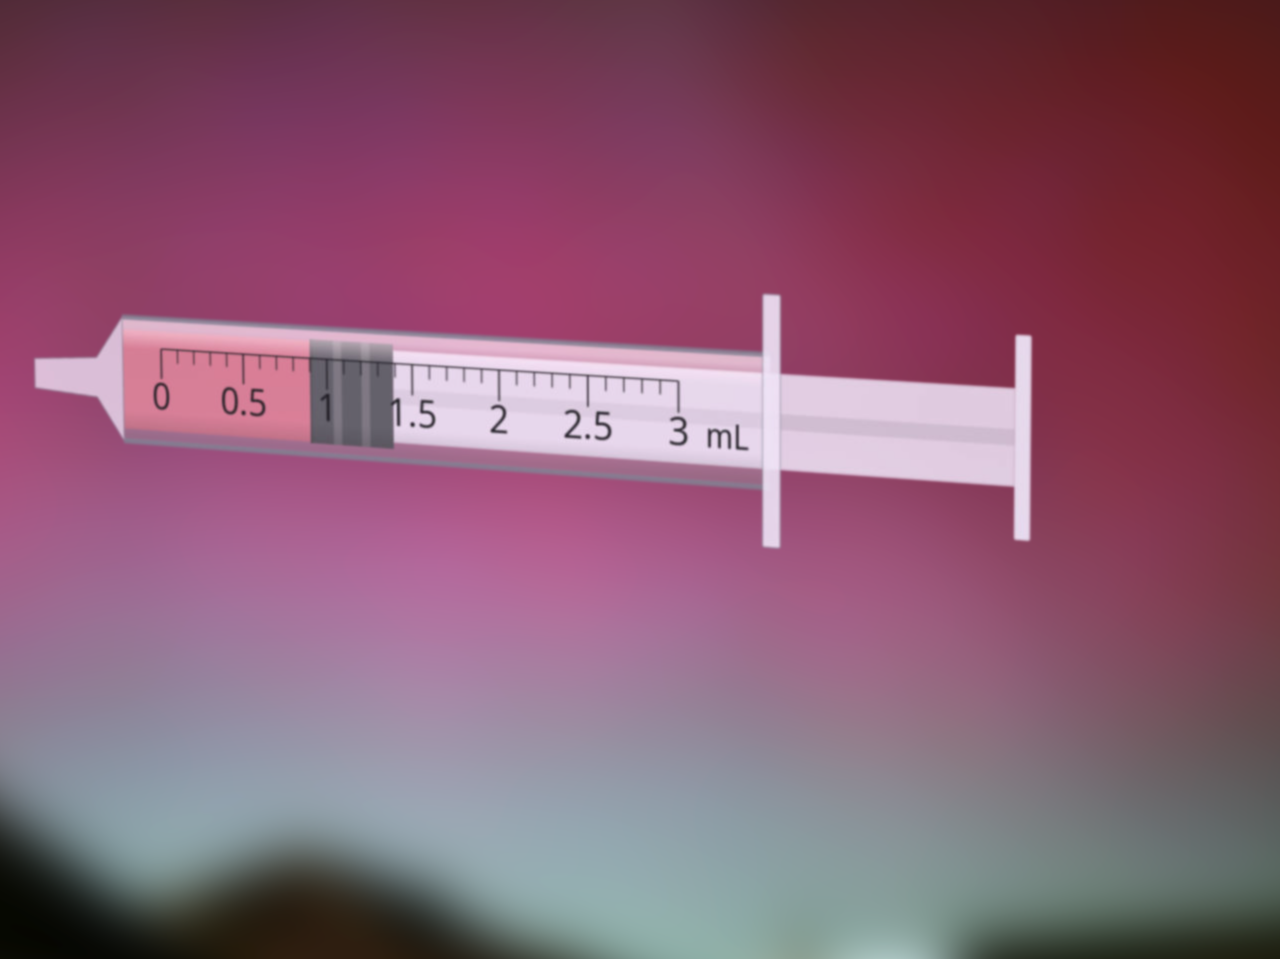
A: 0.9 mL
